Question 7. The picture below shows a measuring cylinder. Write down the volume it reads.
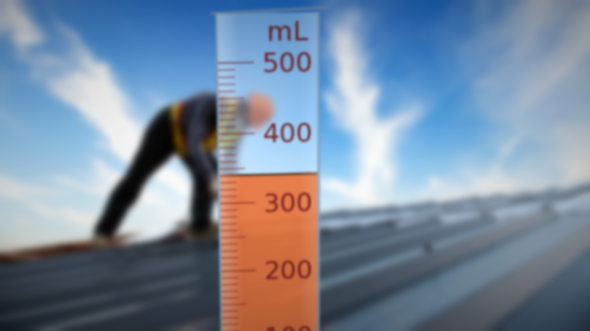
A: 340 mL
